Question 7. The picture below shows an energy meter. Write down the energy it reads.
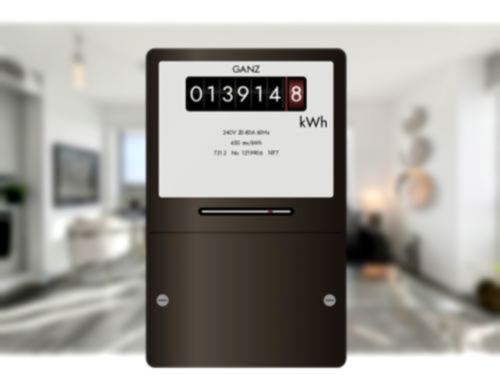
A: 13914.8 kWh
